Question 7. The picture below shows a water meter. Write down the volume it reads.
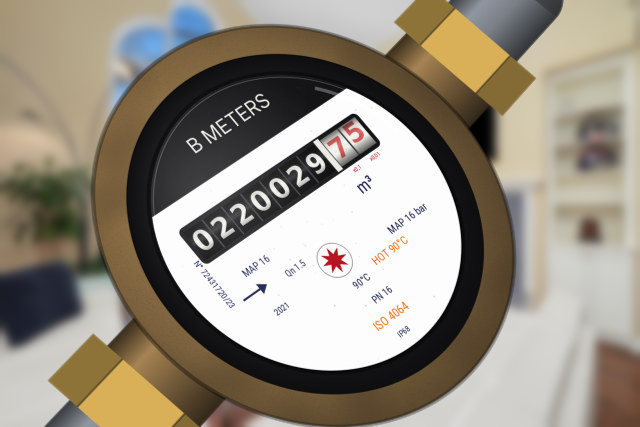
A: 220029.75 m³
